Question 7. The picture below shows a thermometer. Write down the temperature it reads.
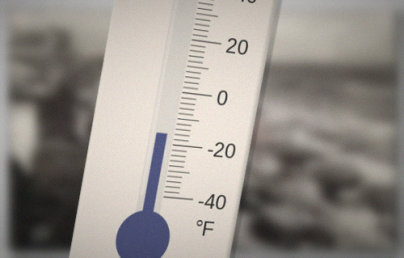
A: -16 °F
